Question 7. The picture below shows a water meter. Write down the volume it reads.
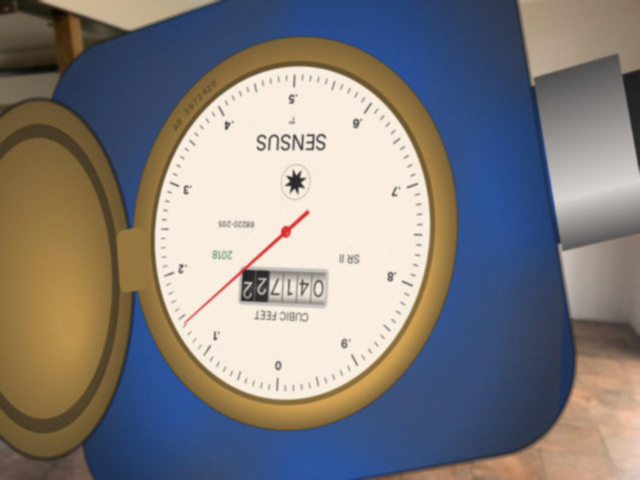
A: 41722.14 ft³
